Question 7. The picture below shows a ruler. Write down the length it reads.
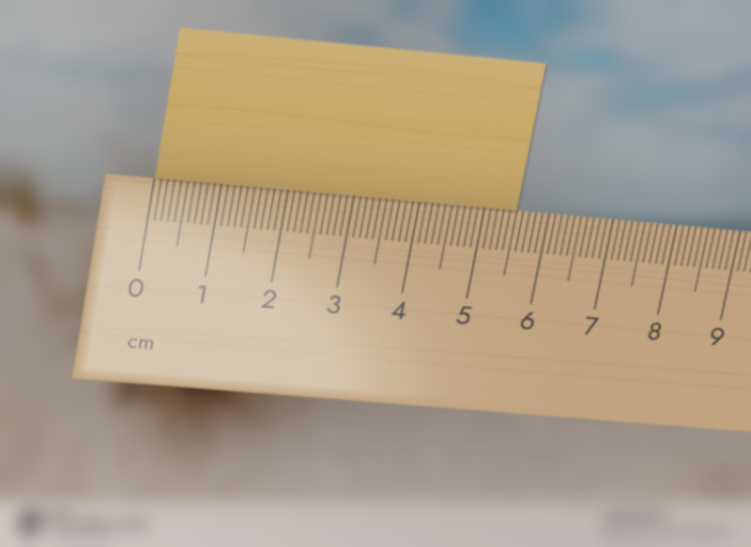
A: 5.5 cm
